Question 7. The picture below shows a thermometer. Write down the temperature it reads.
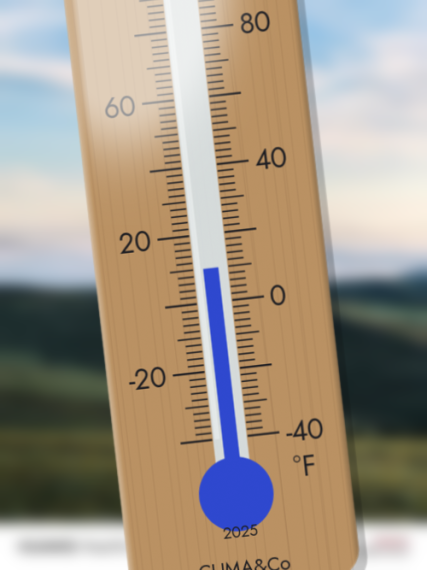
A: 10 °F
